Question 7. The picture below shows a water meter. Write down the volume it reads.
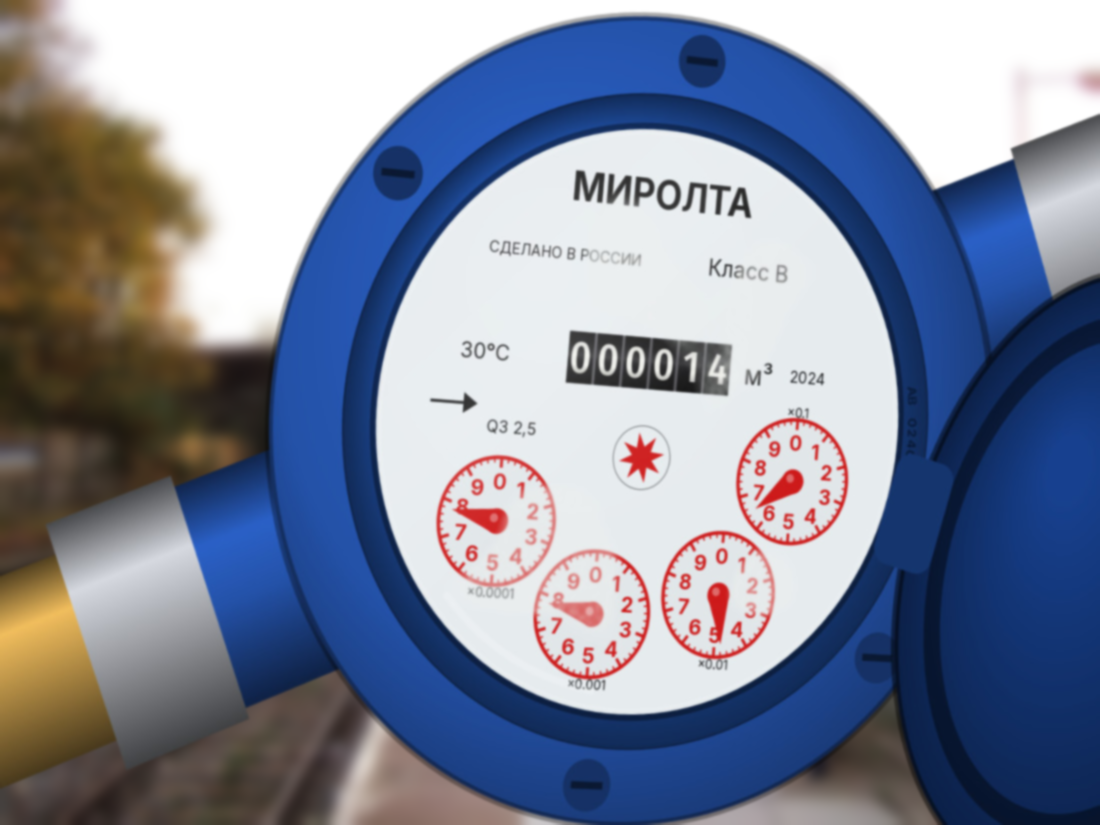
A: 14.6477 m³
